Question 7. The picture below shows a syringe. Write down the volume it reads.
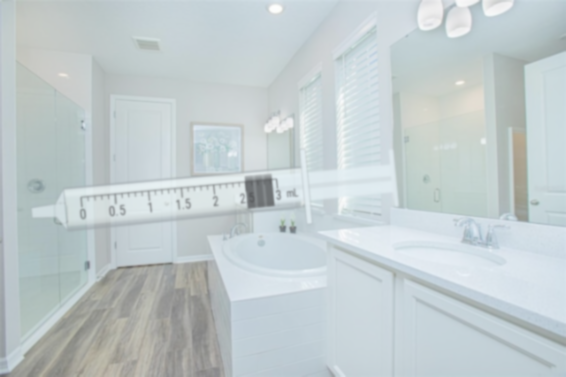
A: 2.5 mL
